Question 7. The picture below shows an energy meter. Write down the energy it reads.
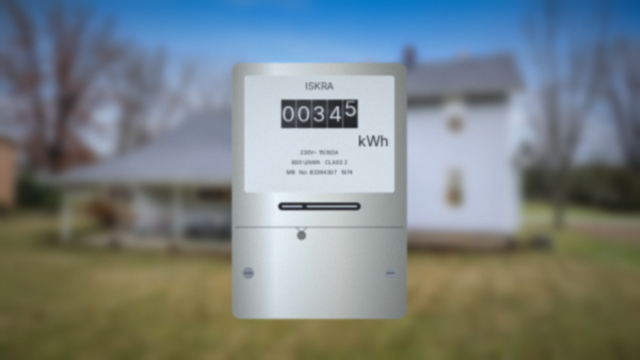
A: 345 kWh
